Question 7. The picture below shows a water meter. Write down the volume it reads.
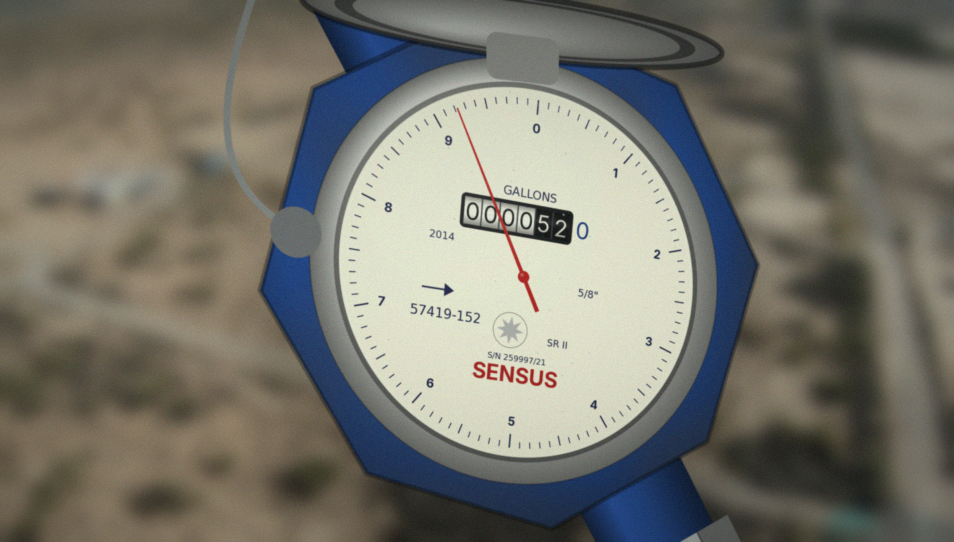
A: 519.2 gal
